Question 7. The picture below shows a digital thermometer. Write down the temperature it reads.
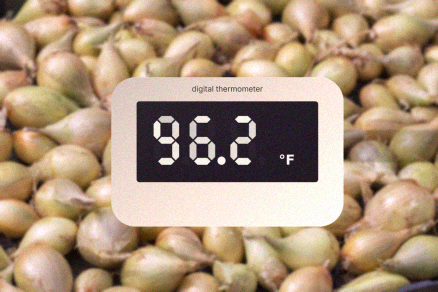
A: 96.2 °F
